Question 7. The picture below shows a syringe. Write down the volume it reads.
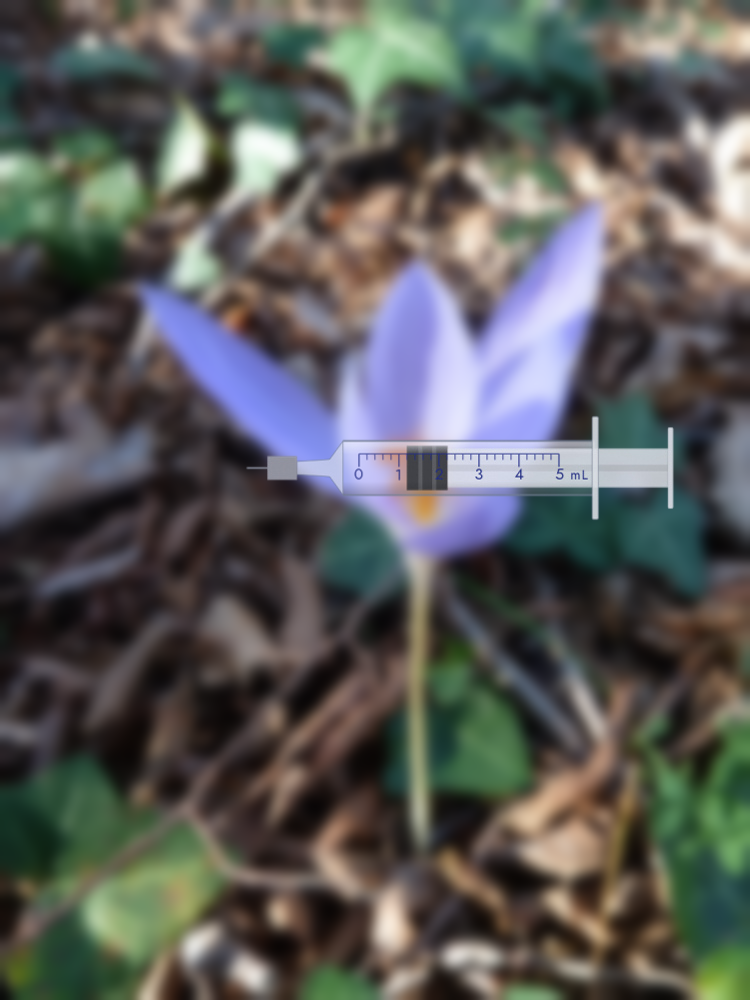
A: 1.2 mL
